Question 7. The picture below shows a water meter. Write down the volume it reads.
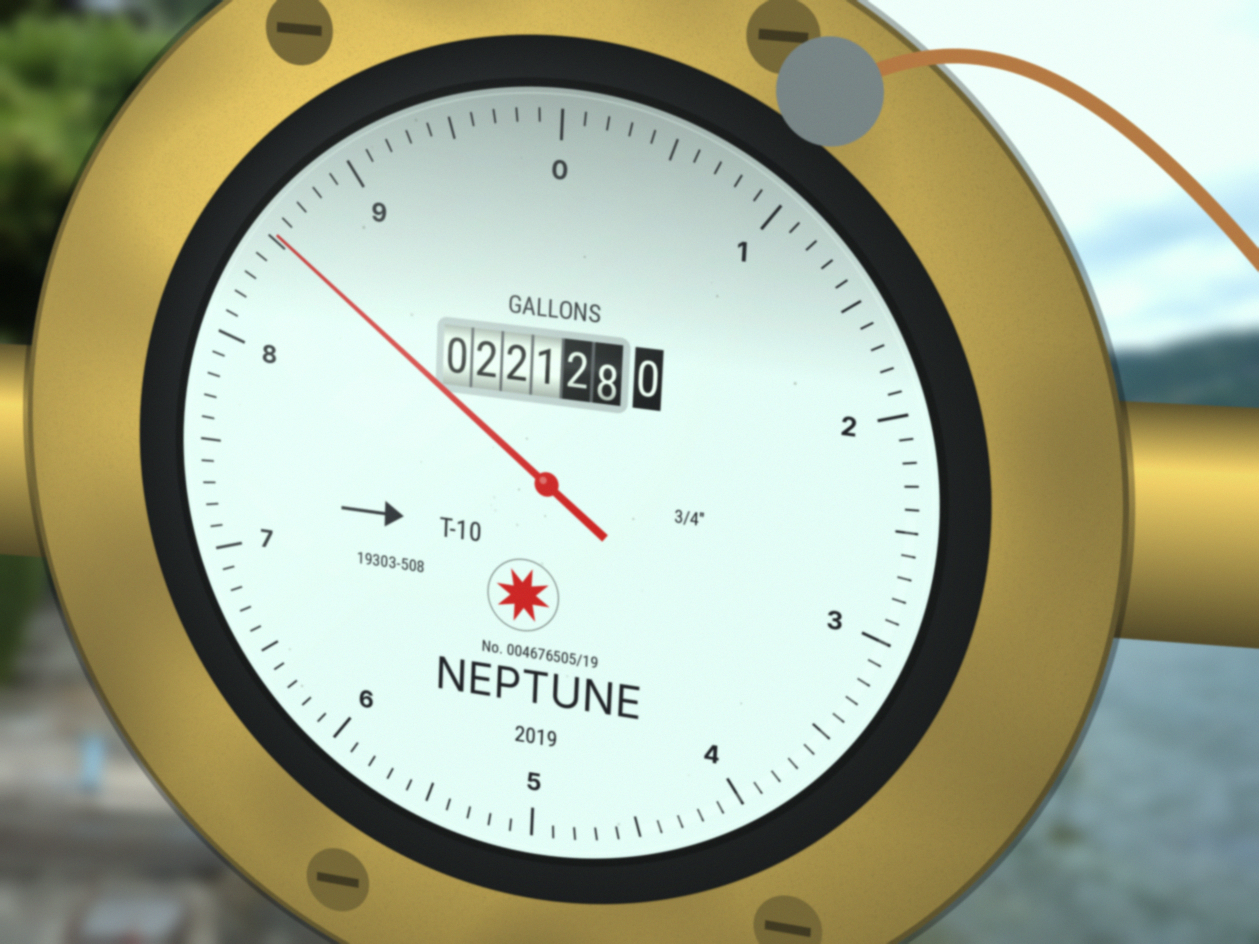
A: 221278.5 gal
